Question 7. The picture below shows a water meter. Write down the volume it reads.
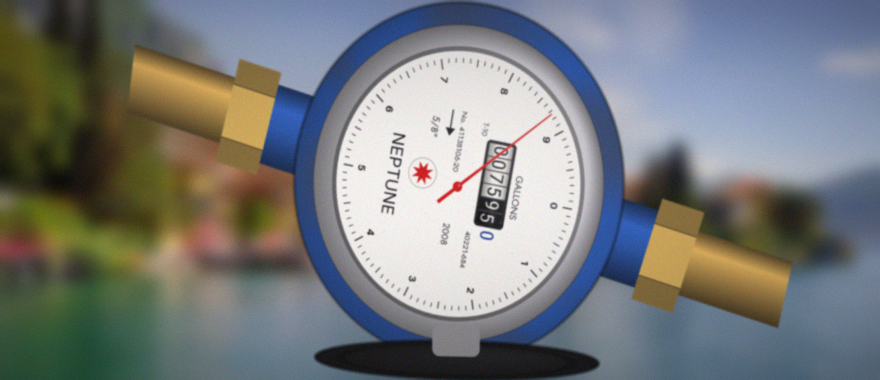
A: 75948.7 gal
